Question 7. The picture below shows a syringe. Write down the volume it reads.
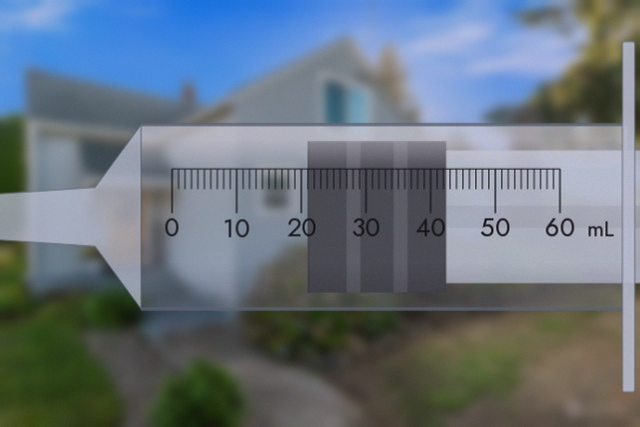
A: 21 mL
